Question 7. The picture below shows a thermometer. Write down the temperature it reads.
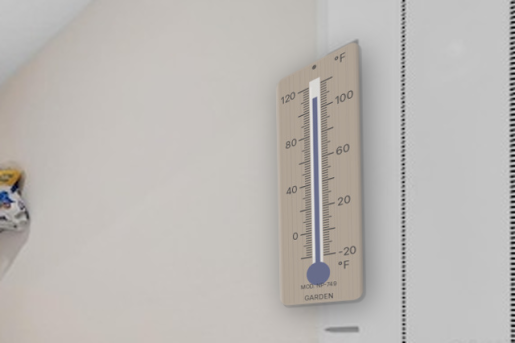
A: 110 °F
